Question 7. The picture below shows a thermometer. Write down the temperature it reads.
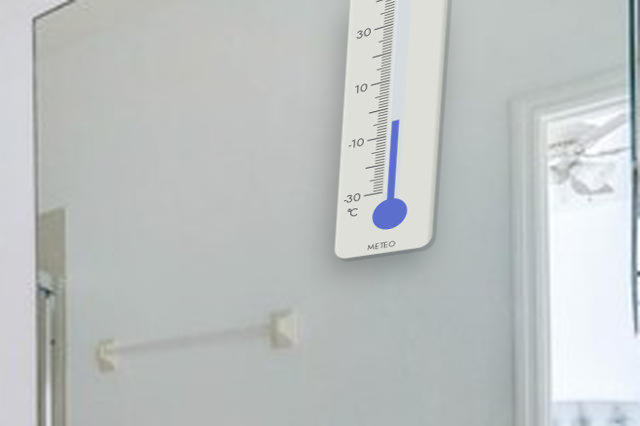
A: -5 °C
